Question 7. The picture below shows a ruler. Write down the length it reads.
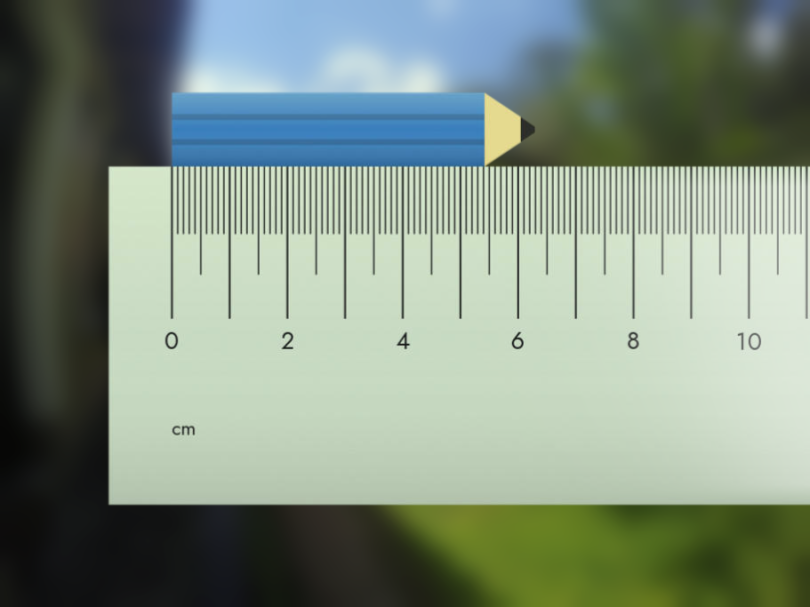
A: 6.3 cm
